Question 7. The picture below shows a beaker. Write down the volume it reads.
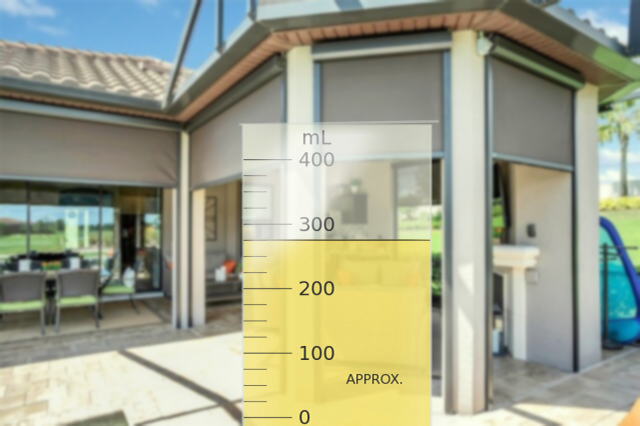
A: 275 mL
